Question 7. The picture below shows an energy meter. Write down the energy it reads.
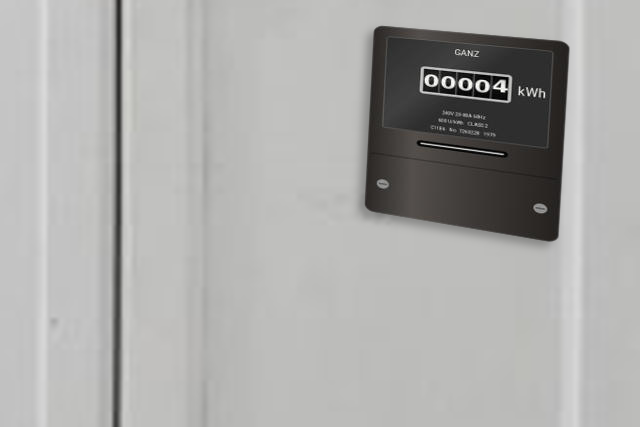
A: 4 kWh
